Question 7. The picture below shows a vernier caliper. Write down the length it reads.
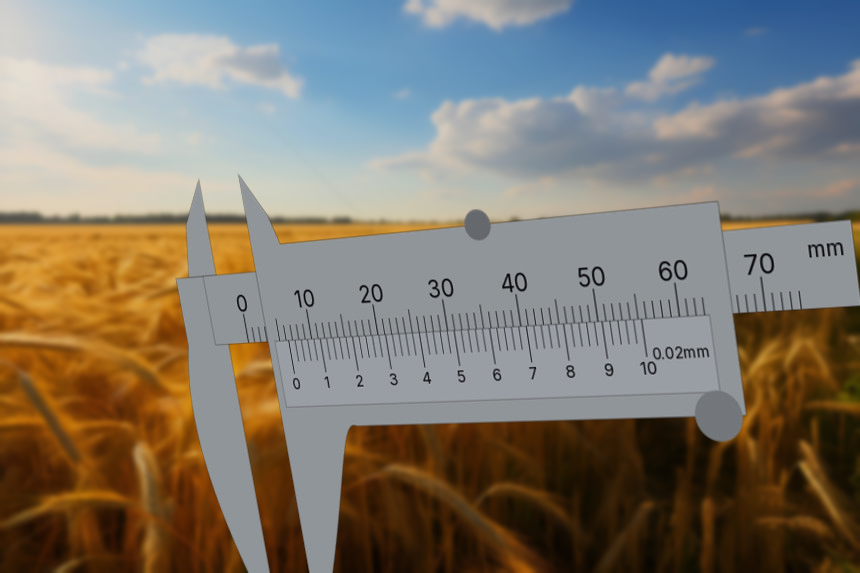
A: 6.4 mm
